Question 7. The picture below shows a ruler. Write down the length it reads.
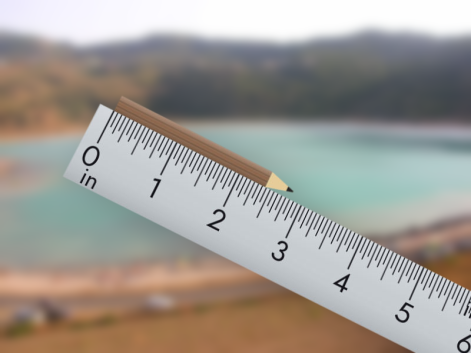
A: 2.8125 in
